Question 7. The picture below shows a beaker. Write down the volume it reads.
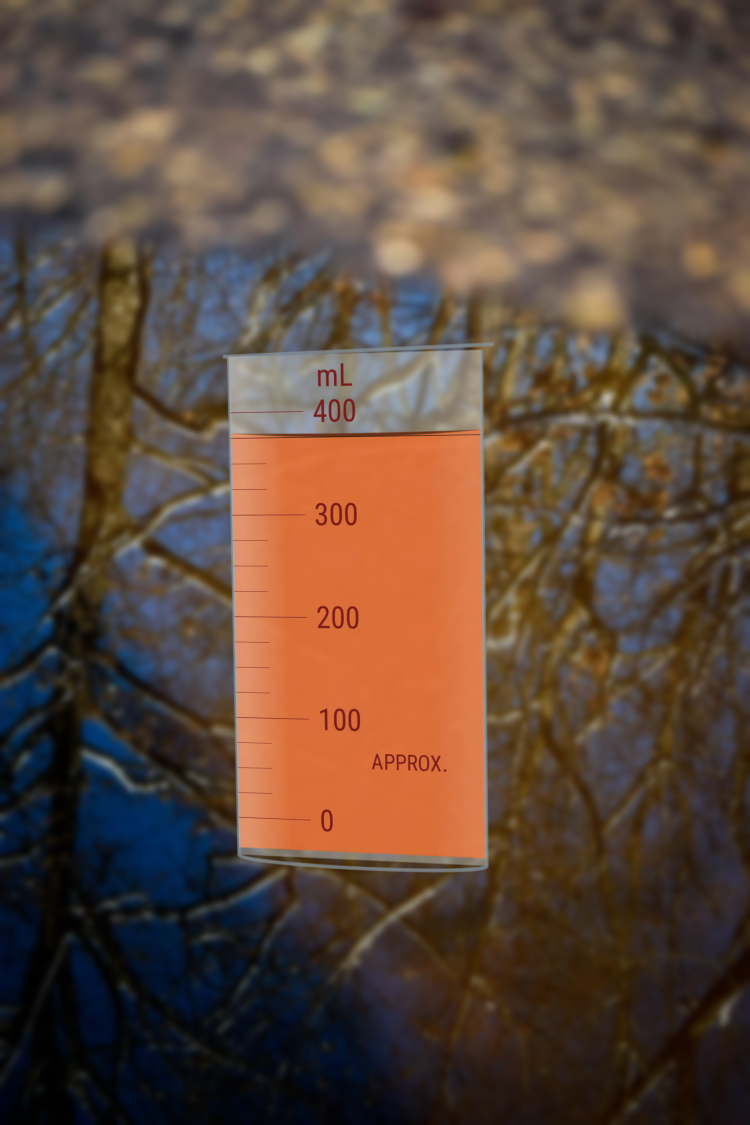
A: 375 mL
